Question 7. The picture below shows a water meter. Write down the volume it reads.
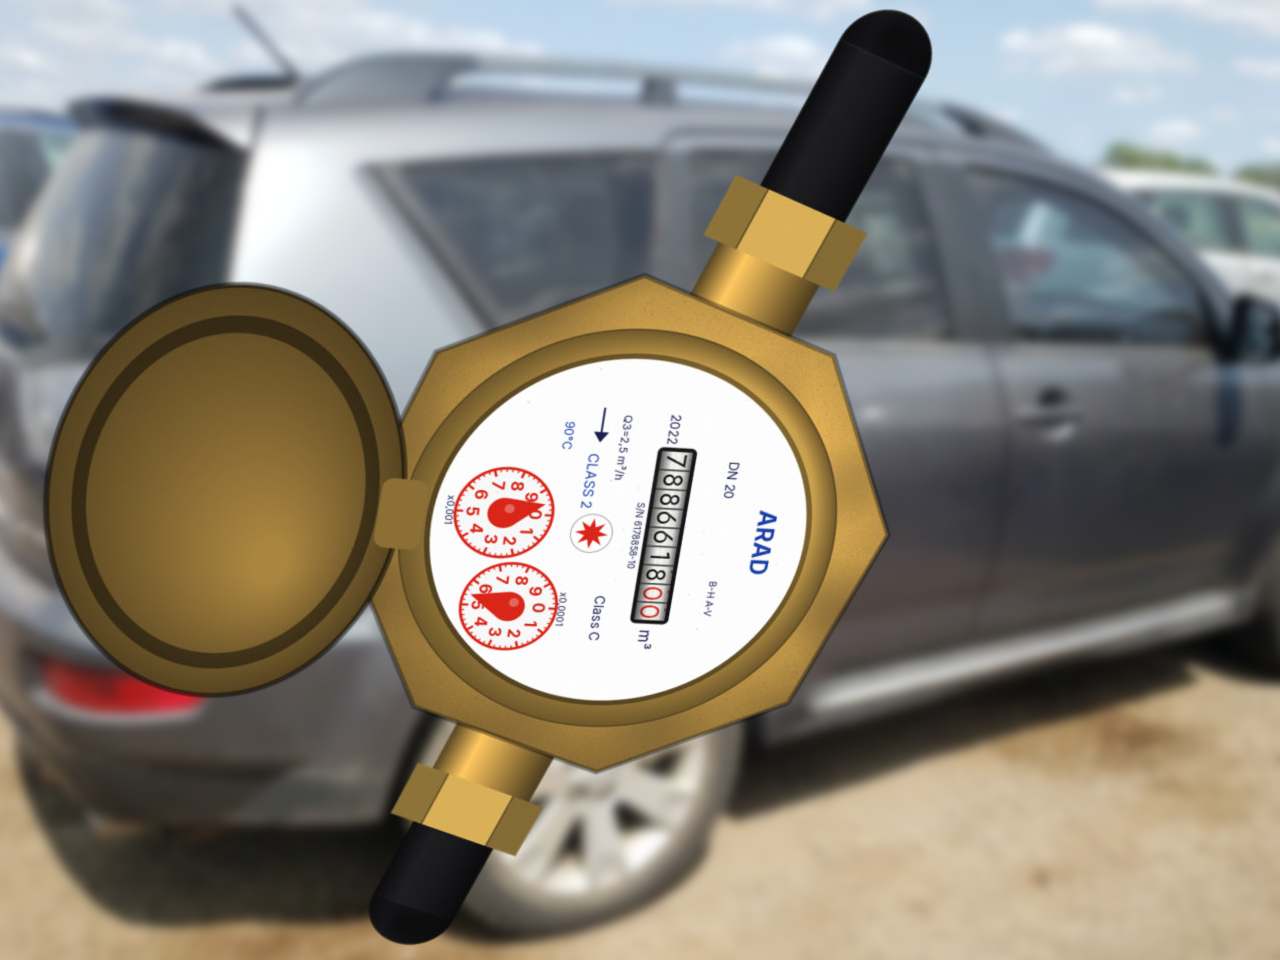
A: 7886617.9995 m³
